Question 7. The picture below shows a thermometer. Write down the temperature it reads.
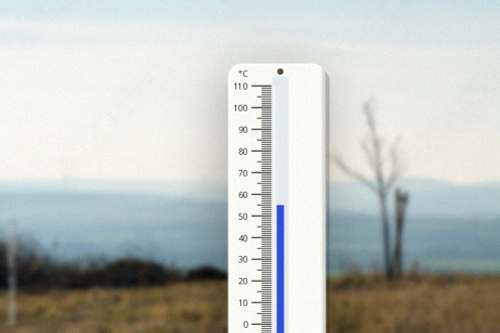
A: 55 °C
